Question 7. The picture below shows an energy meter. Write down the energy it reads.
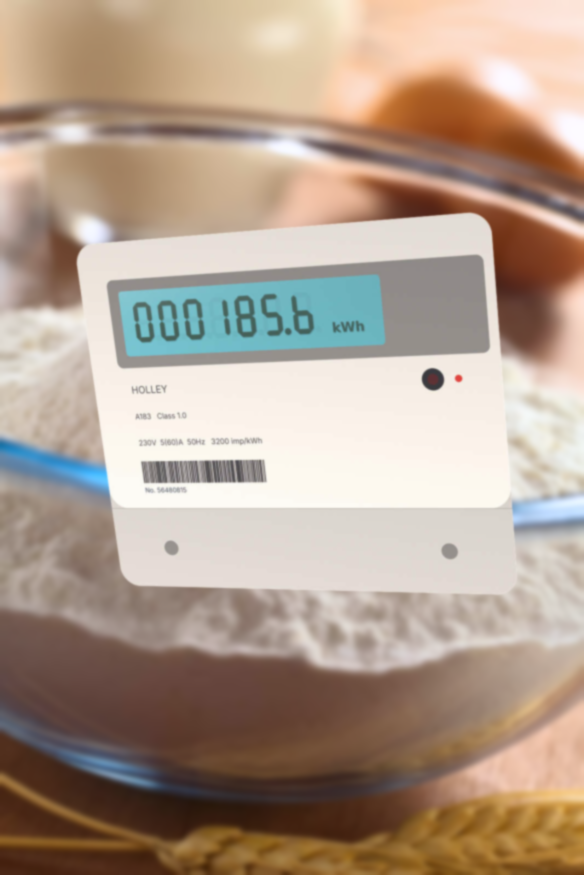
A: 185.6 kWh
